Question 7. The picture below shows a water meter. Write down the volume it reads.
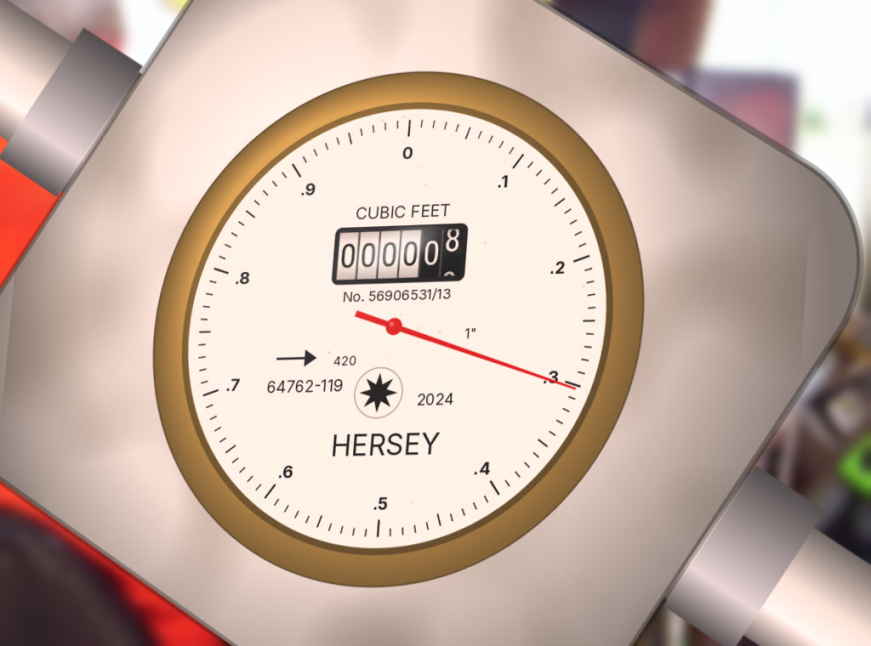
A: 8.30 ft³
